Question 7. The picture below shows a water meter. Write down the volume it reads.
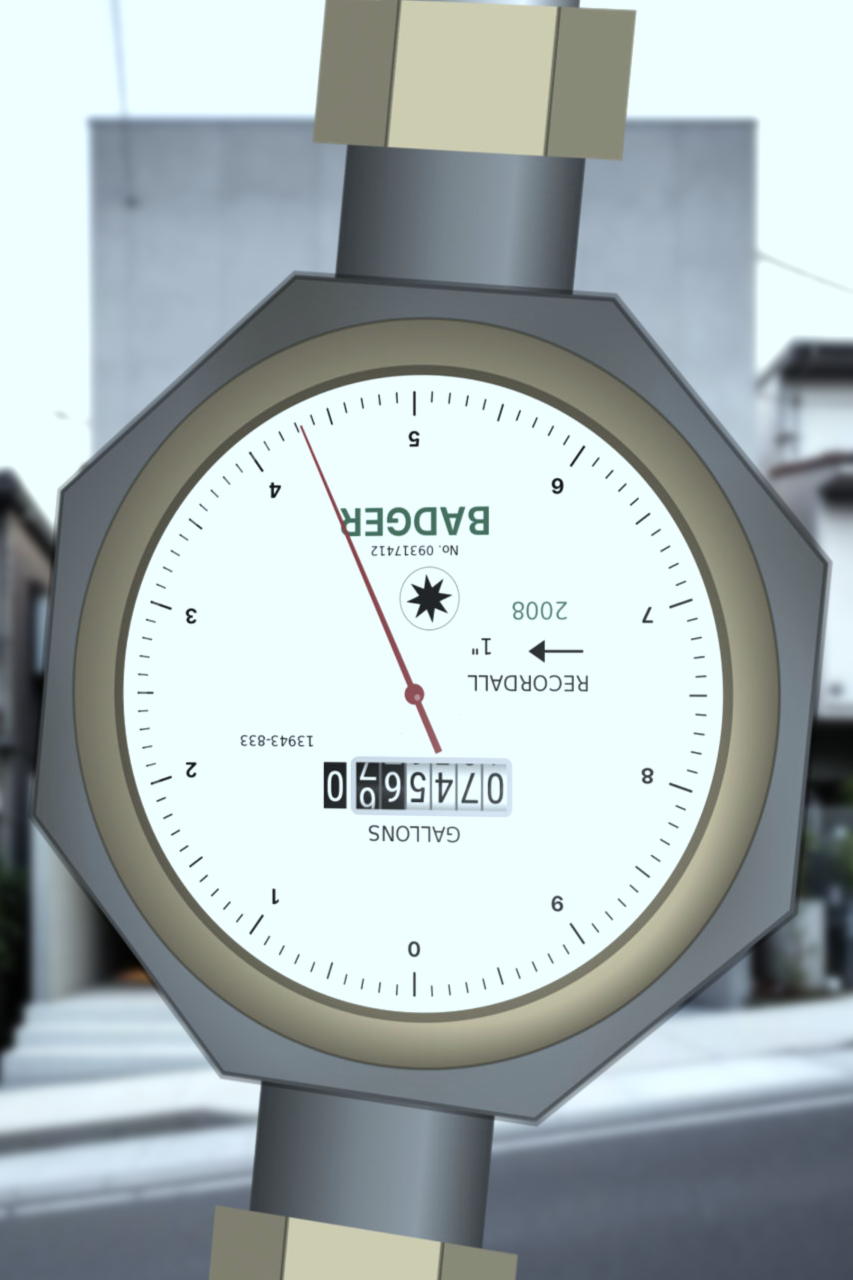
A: 745664.3 gal
